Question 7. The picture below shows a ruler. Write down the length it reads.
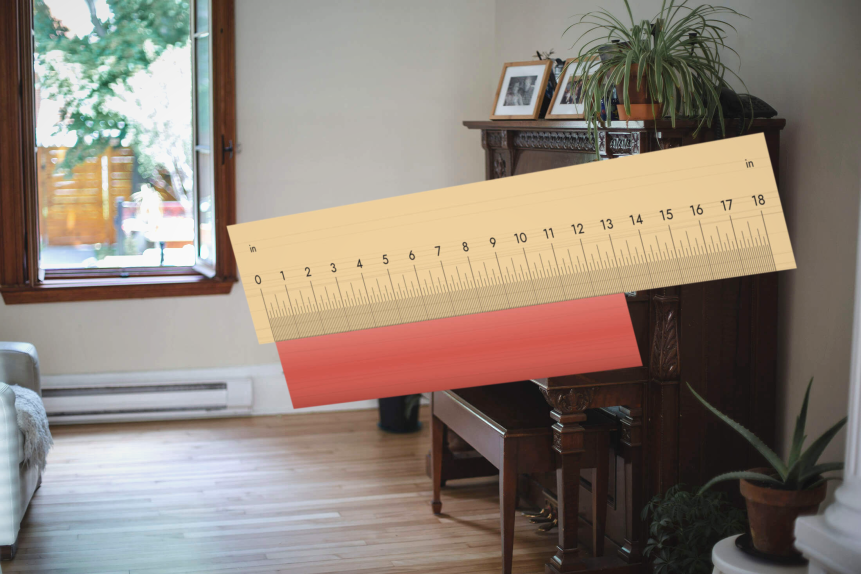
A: 13 in
